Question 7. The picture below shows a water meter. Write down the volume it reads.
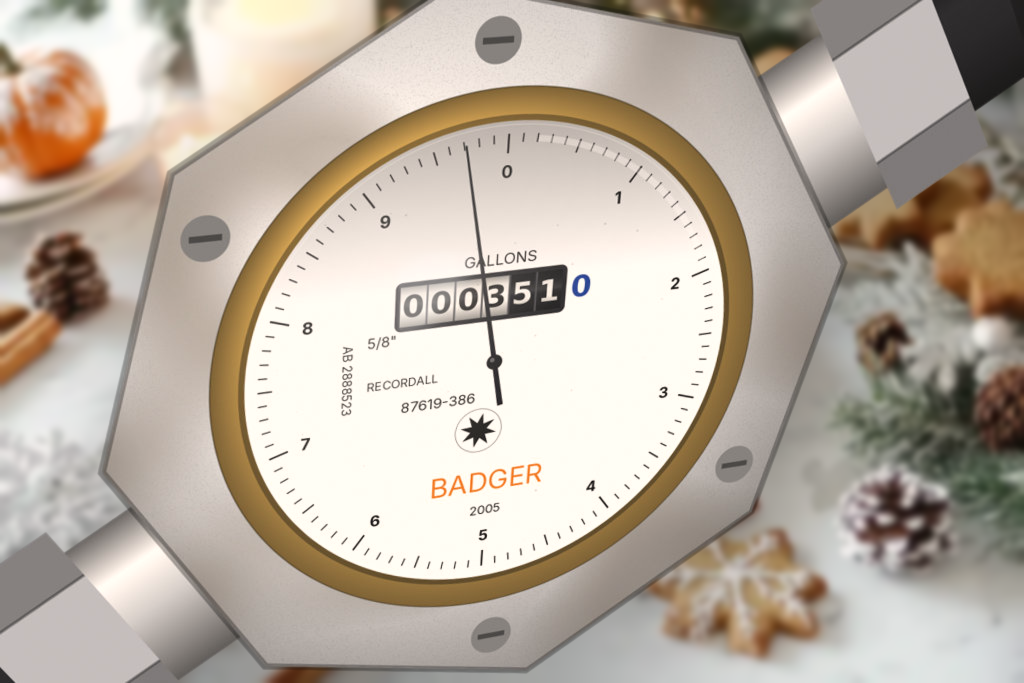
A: 3509.7 gal
